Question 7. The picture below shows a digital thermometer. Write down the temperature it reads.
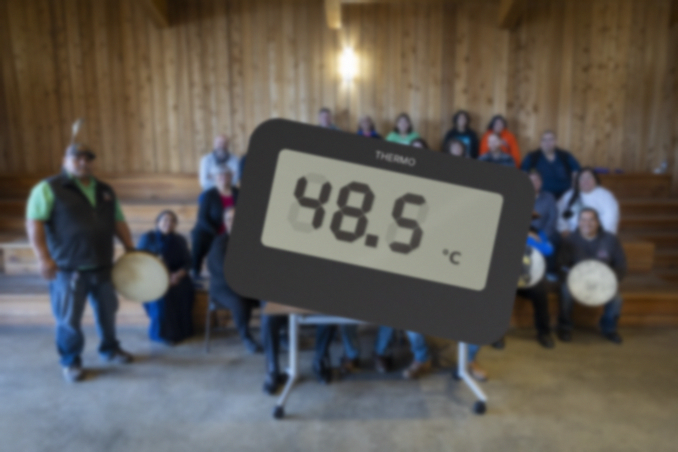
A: 48.5 °C
